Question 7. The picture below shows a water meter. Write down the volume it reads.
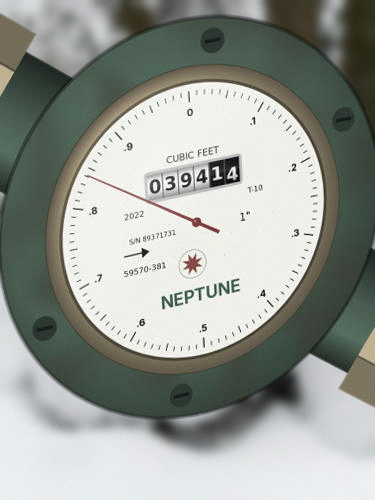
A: 39413.84 ft³
